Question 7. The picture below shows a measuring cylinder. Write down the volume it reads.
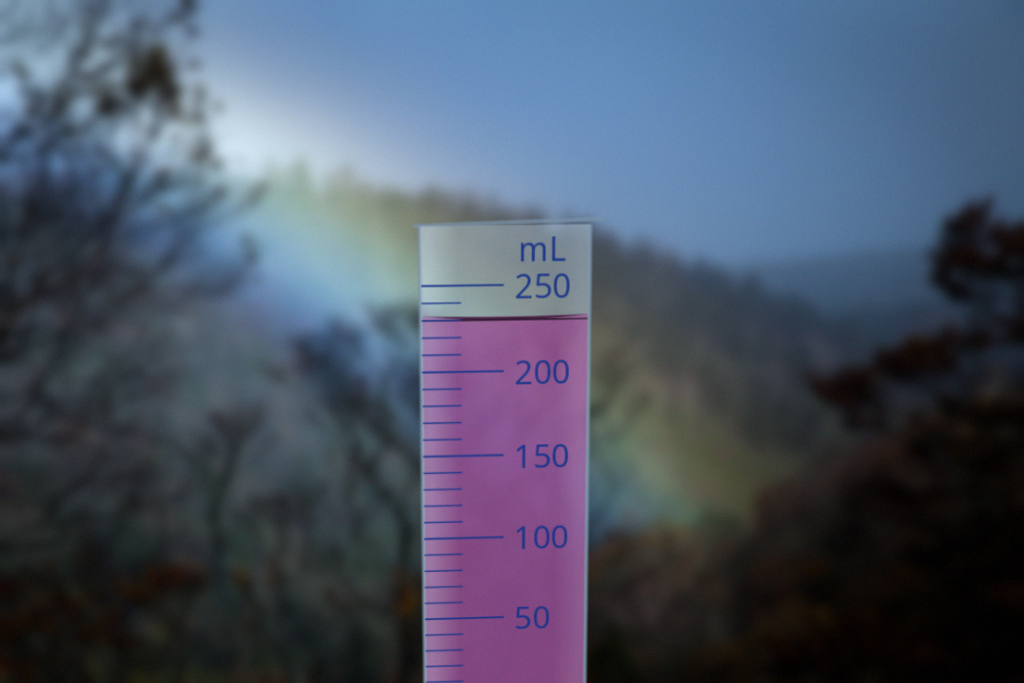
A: 230 mL
